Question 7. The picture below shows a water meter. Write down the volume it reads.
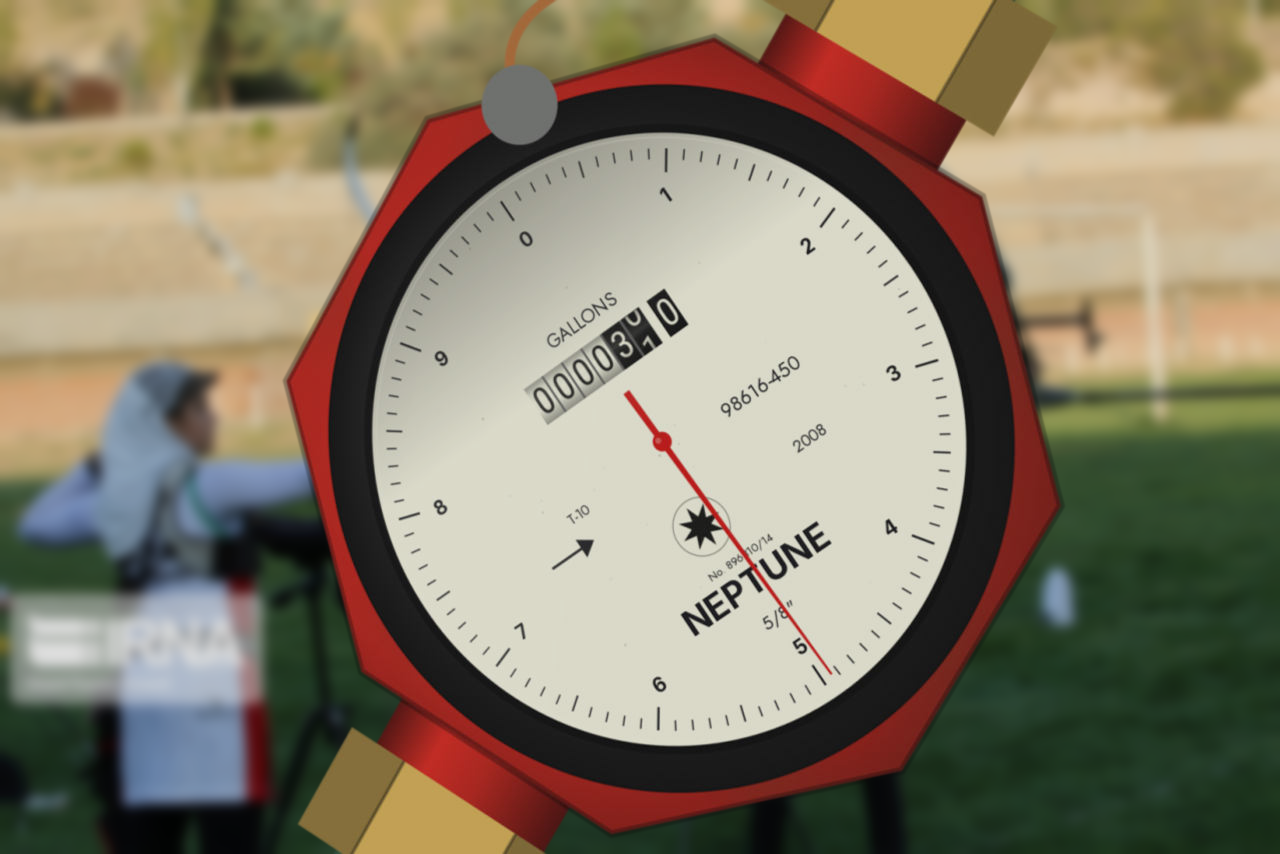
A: 304.9 gal
